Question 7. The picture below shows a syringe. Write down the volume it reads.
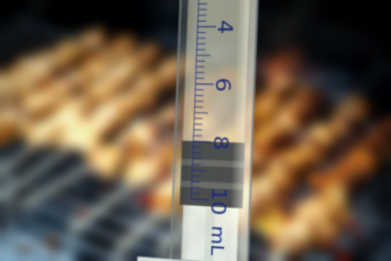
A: 8 mL
